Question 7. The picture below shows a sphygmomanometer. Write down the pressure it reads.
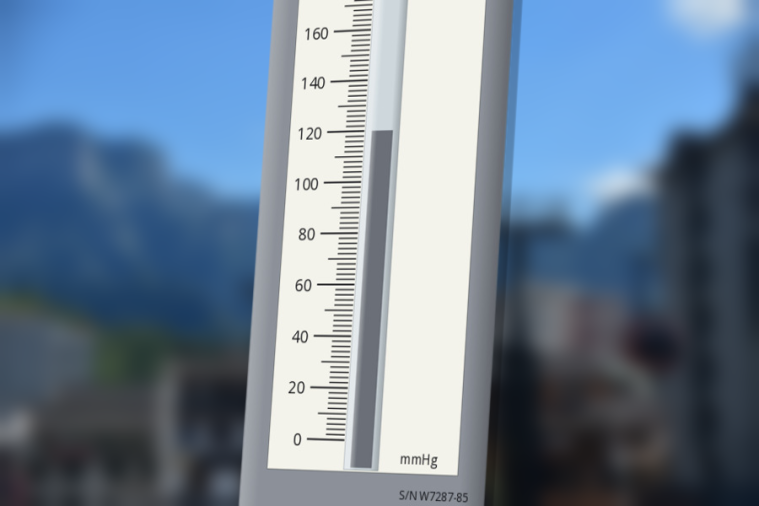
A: 120 mmHg
